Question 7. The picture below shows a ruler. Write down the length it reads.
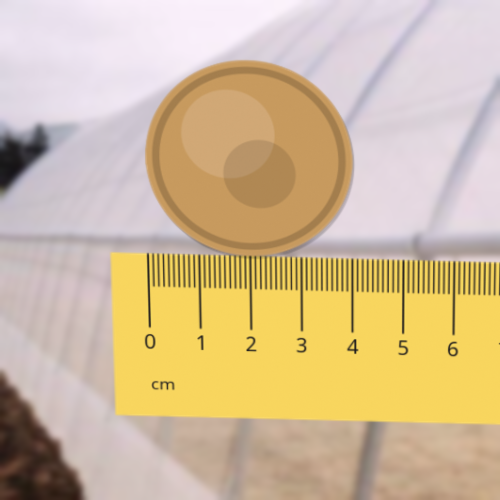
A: 4 cm
